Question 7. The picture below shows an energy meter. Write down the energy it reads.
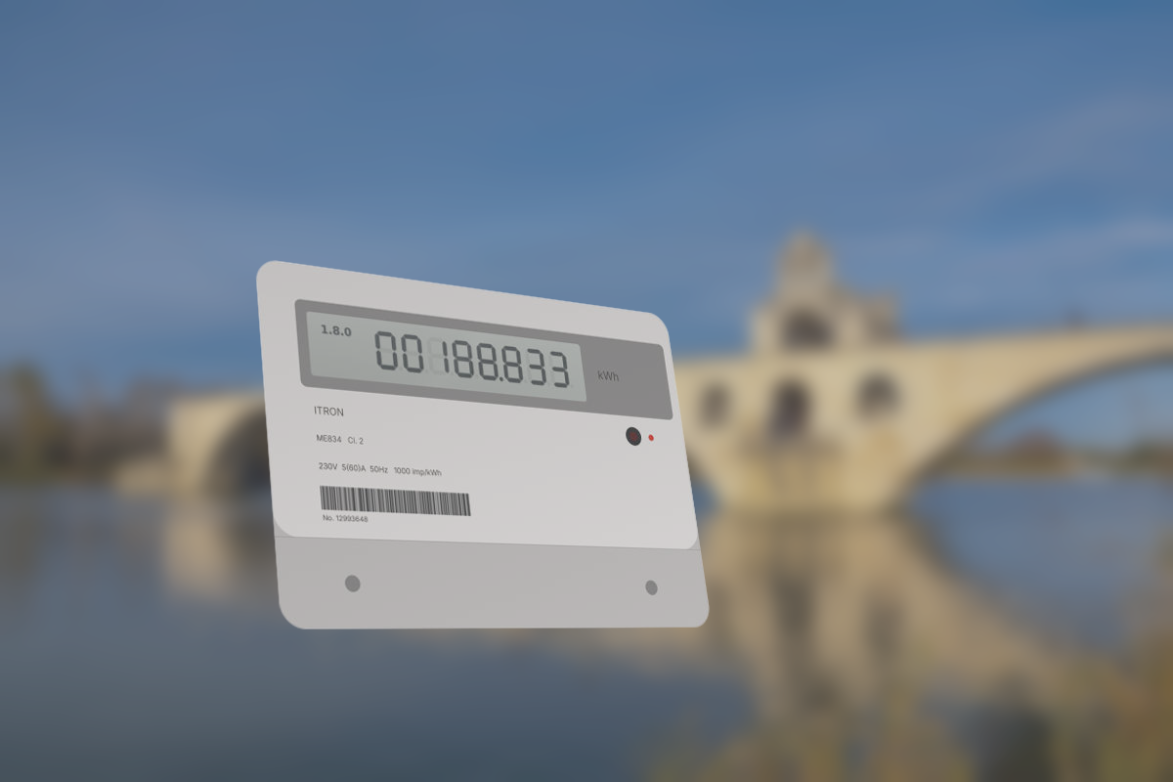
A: 188.833 kWh
